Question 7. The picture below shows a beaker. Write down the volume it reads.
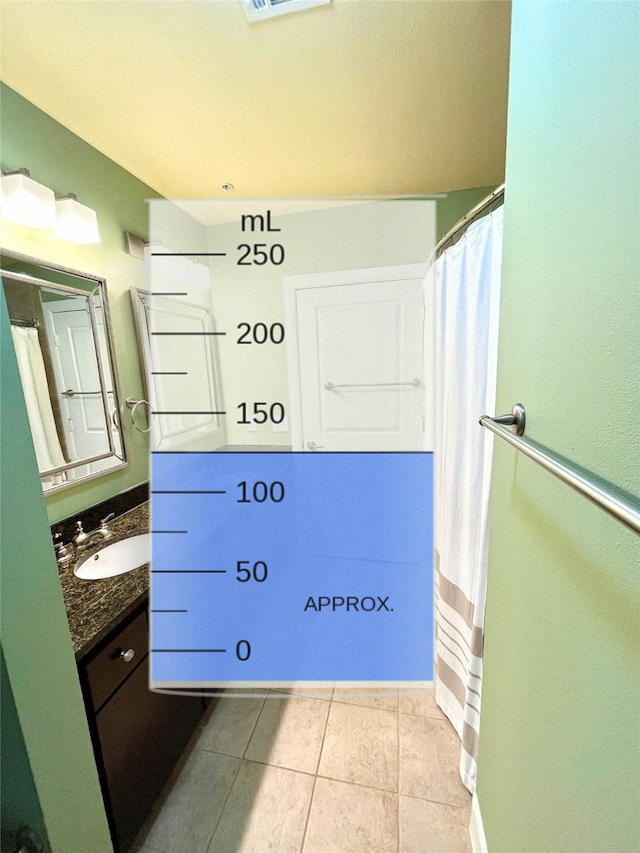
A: 125 mL
